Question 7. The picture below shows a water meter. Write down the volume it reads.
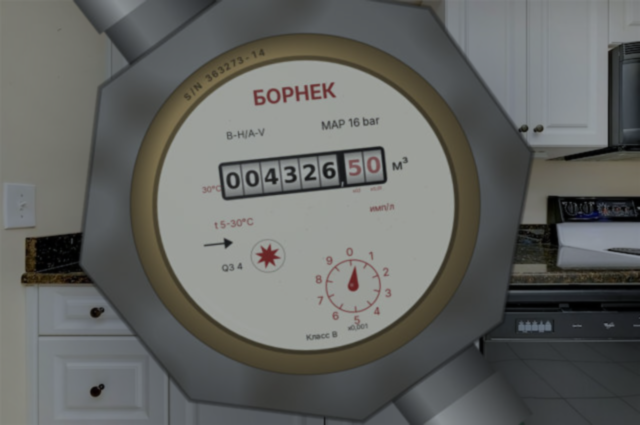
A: 4326.500 m³
